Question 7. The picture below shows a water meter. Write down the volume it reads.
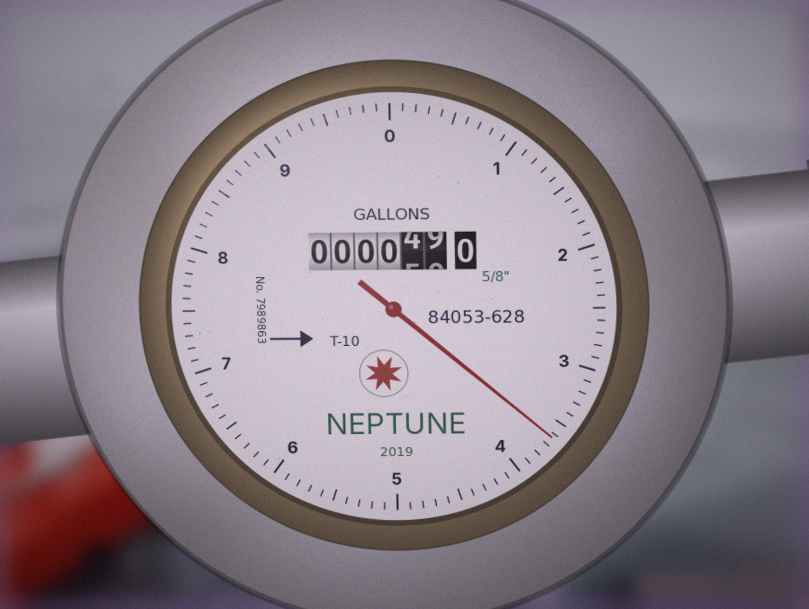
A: 493.6 gal
